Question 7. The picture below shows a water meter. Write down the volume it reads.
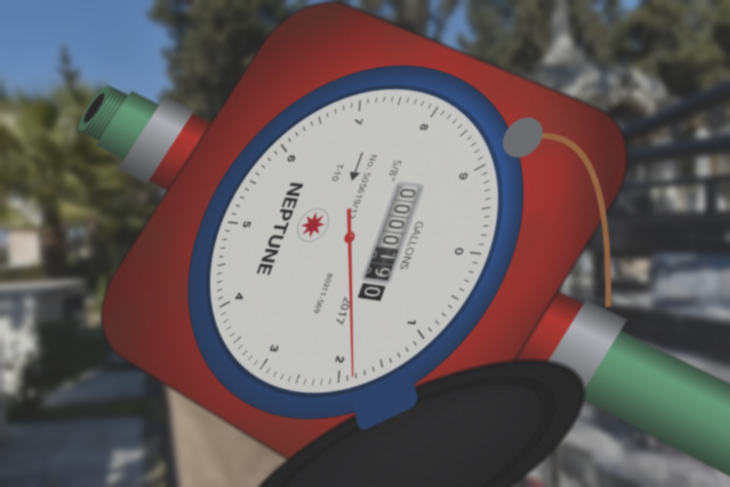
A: 191.8 gal
